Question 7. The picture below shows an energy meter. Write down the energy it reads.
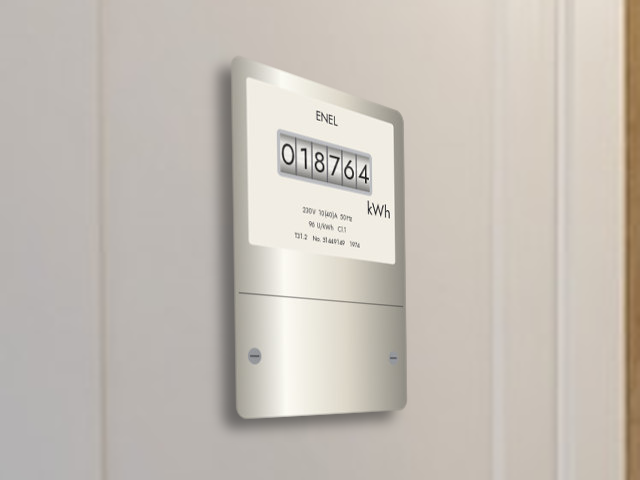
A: 18764 kWh
